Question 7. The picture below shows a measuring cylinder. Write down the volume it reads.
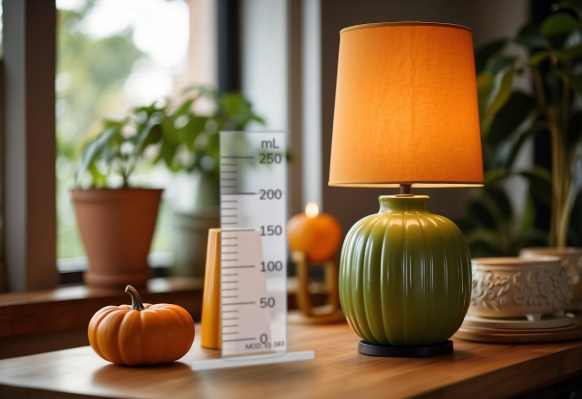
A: 200 mL
